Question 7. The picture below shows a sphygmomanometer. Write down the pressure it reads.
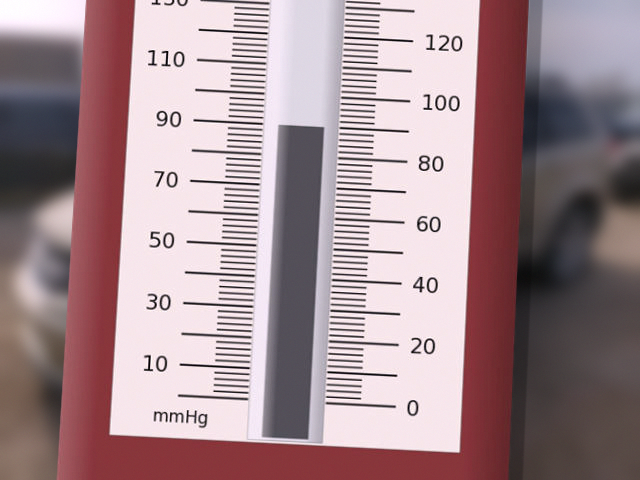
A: 90 mmHg
